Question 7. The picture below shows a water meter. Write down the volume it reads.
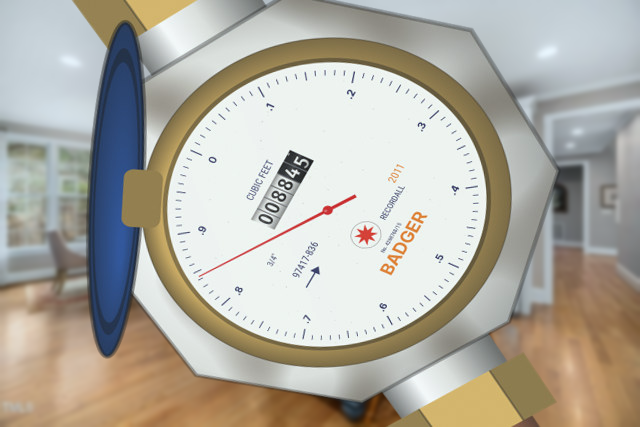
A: 8844.84 ft³
